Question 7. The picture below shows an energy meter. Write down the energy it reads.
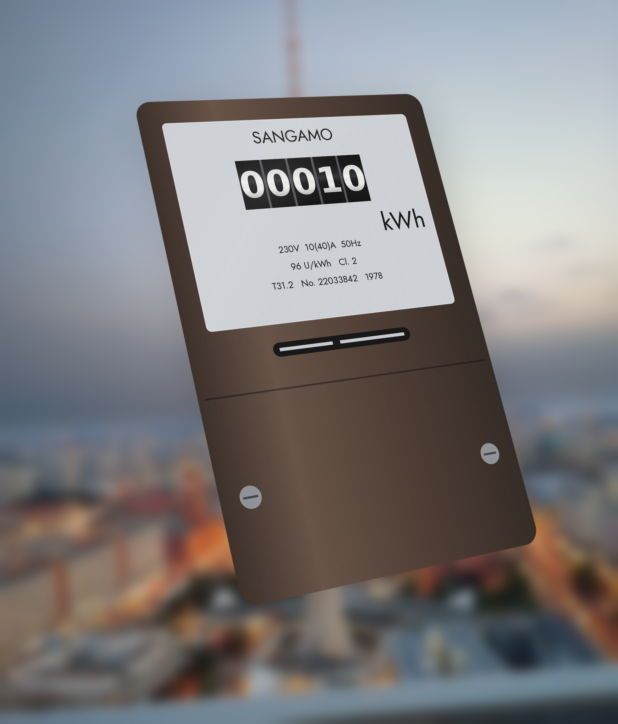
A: 10 kWh
